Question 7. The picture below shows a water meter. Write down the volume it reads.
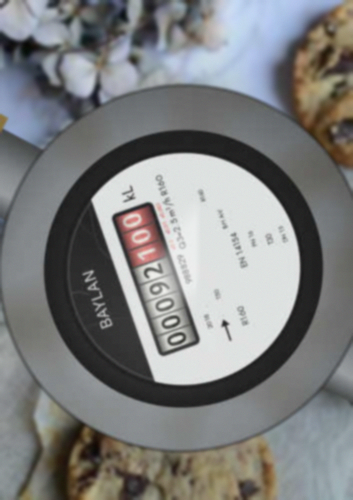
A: 92.100 kL
